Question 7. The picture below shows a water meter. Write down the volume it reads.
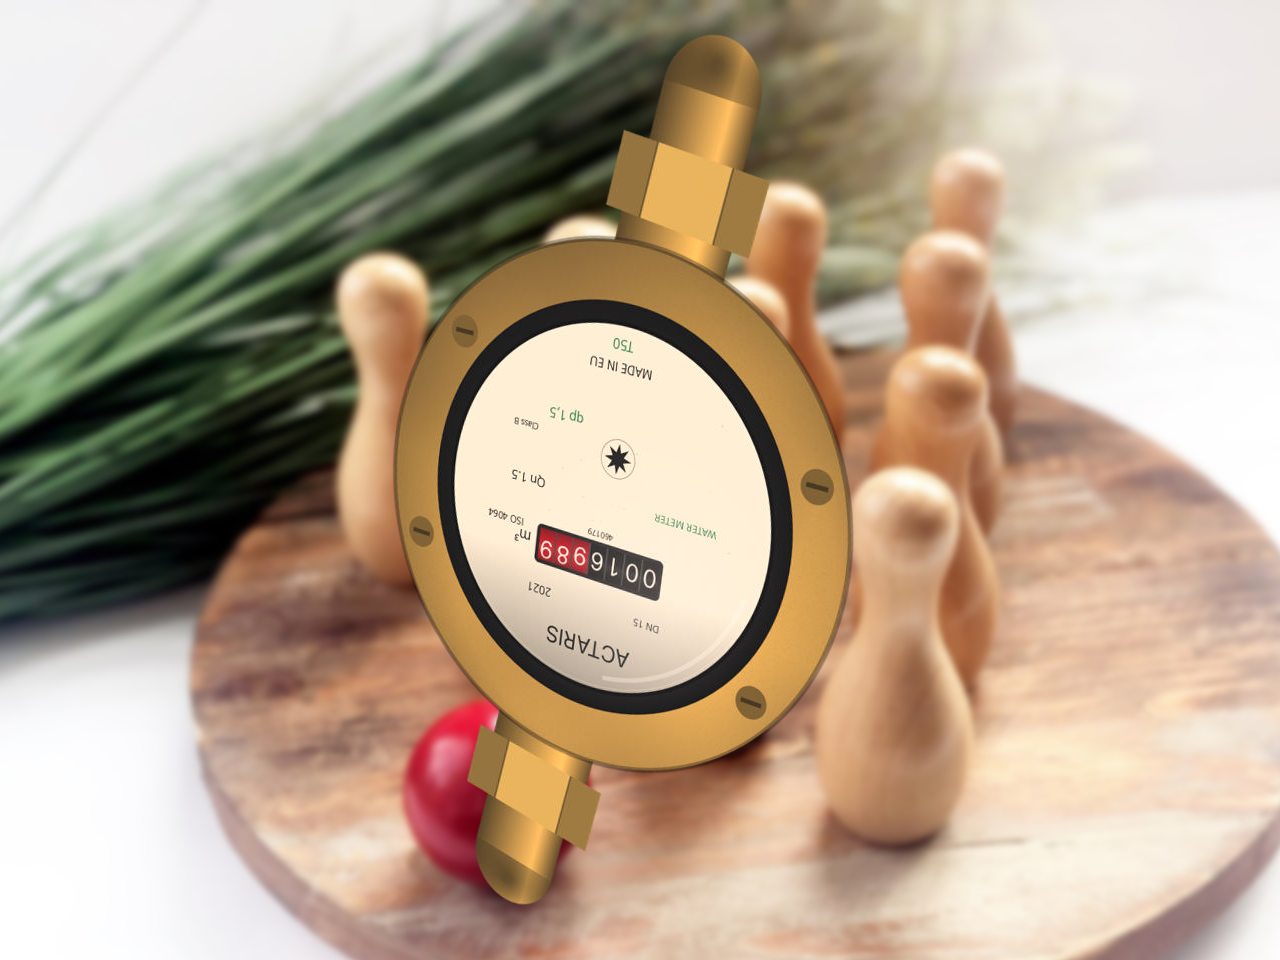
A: 16.989 m³
